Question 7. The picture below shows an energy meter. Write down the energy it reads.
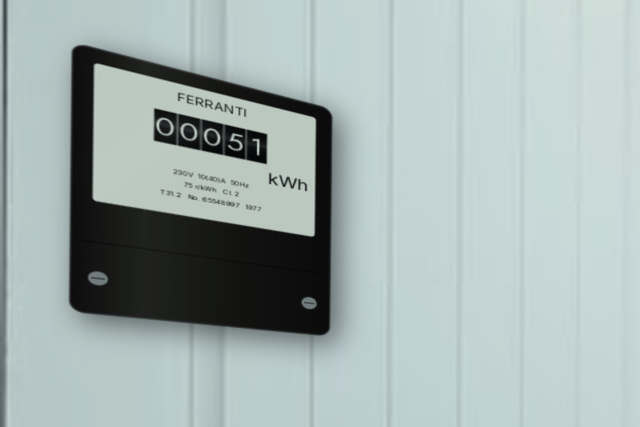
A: 51 kWh
